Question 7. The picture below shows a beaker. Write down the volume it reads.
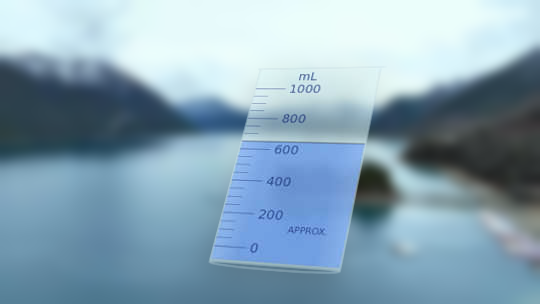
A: 650 mL
